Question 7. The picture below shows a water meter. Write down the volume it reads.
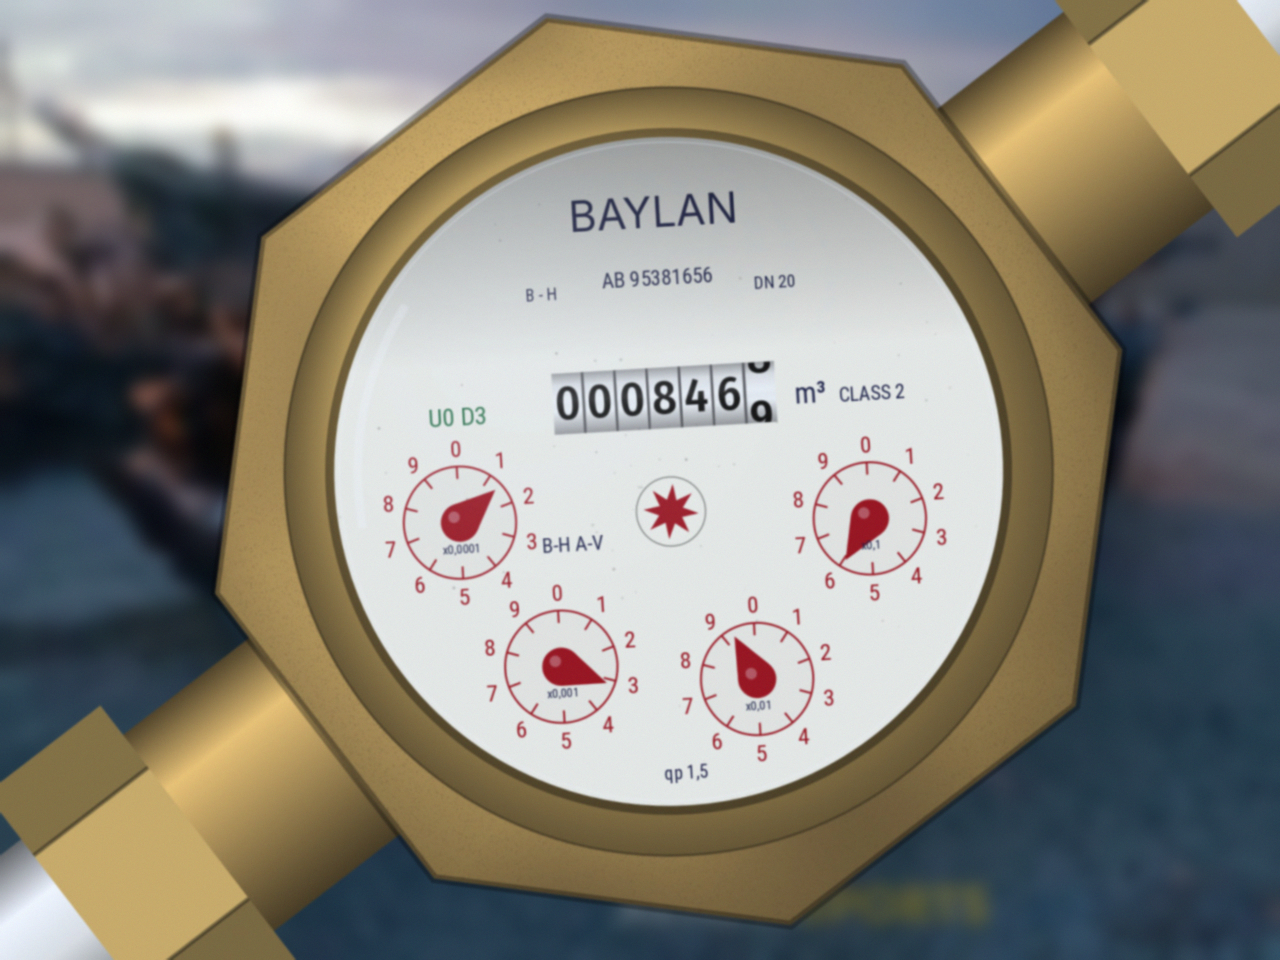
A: 8468.5931 m³
